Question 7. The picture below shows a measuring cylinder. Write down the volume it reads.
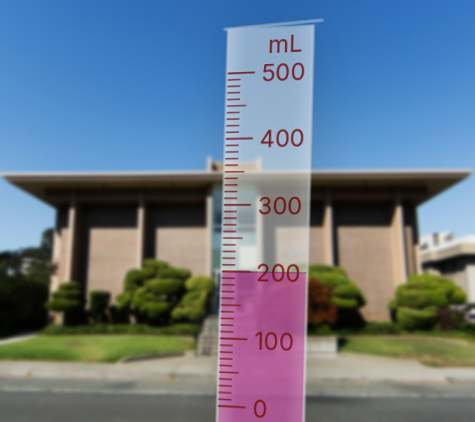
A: 200 mL
